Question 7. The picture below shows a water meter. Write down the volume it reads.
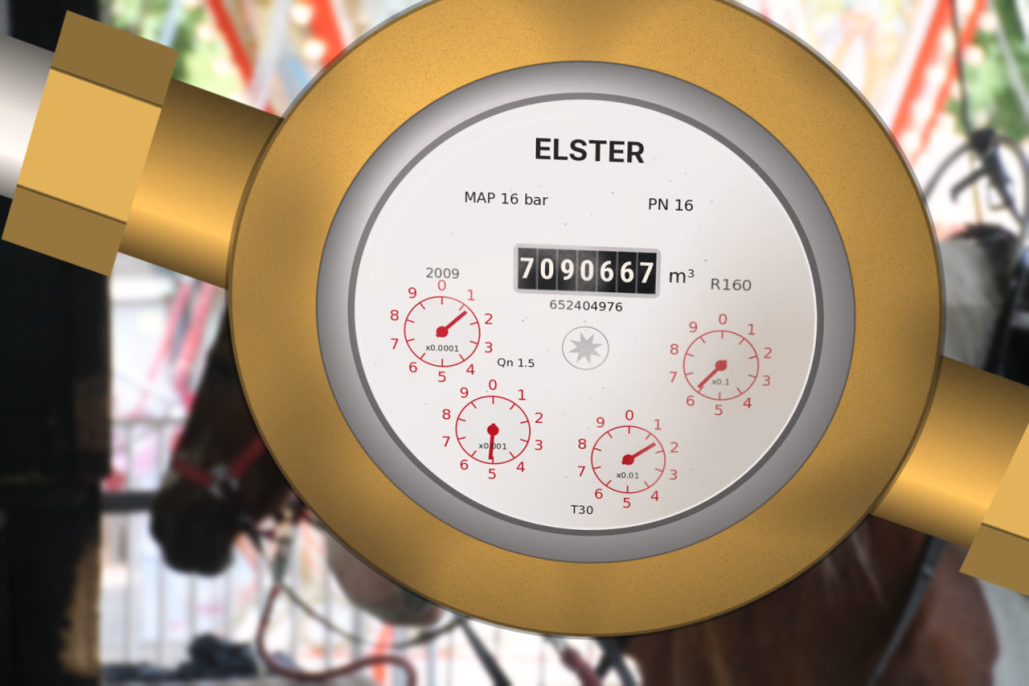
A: 7090667.6151 m³
